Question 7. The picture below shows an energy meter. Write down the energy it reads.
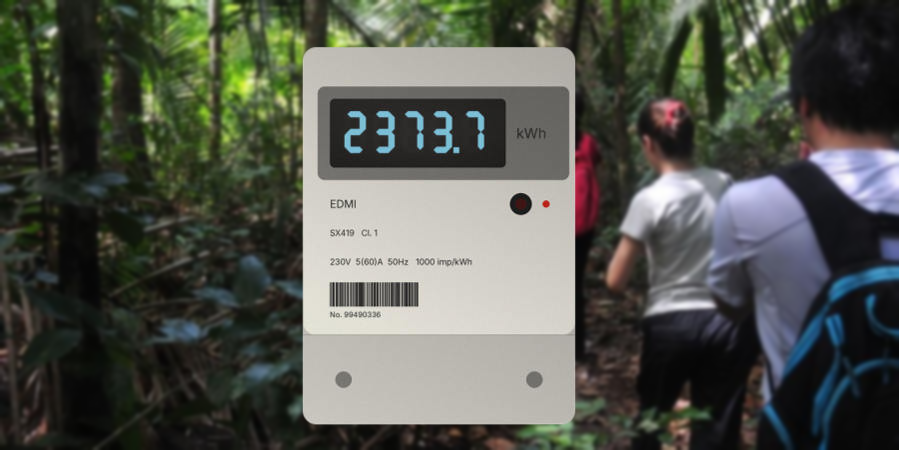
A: 2373.7 kWh
